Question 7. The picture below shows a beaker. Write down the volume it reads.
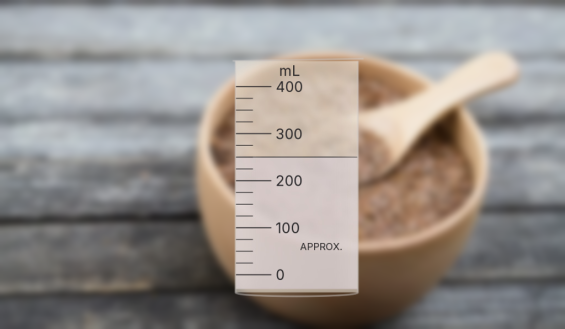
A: 250 mL
